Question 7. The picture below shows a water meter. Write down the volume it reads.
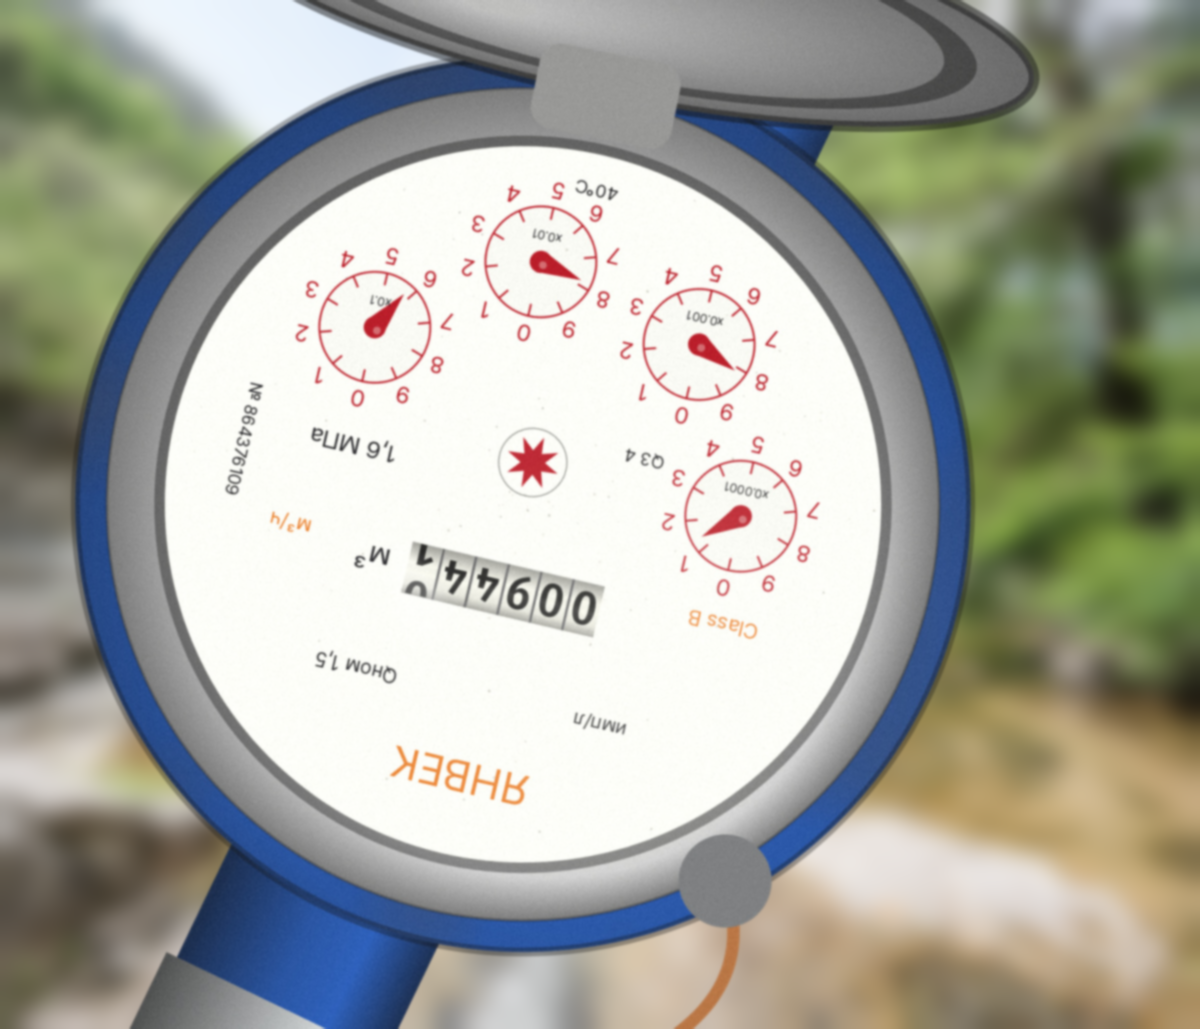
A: 9440.5781 m³
